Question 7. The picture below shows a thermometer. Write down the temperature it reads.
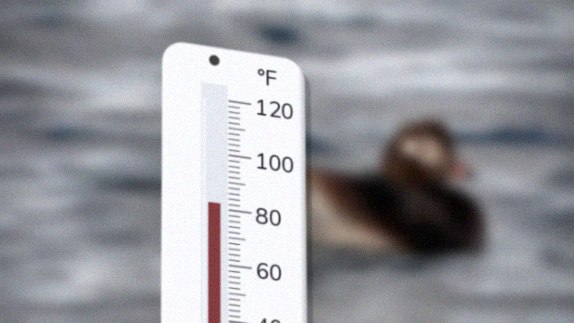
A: 82 °F
